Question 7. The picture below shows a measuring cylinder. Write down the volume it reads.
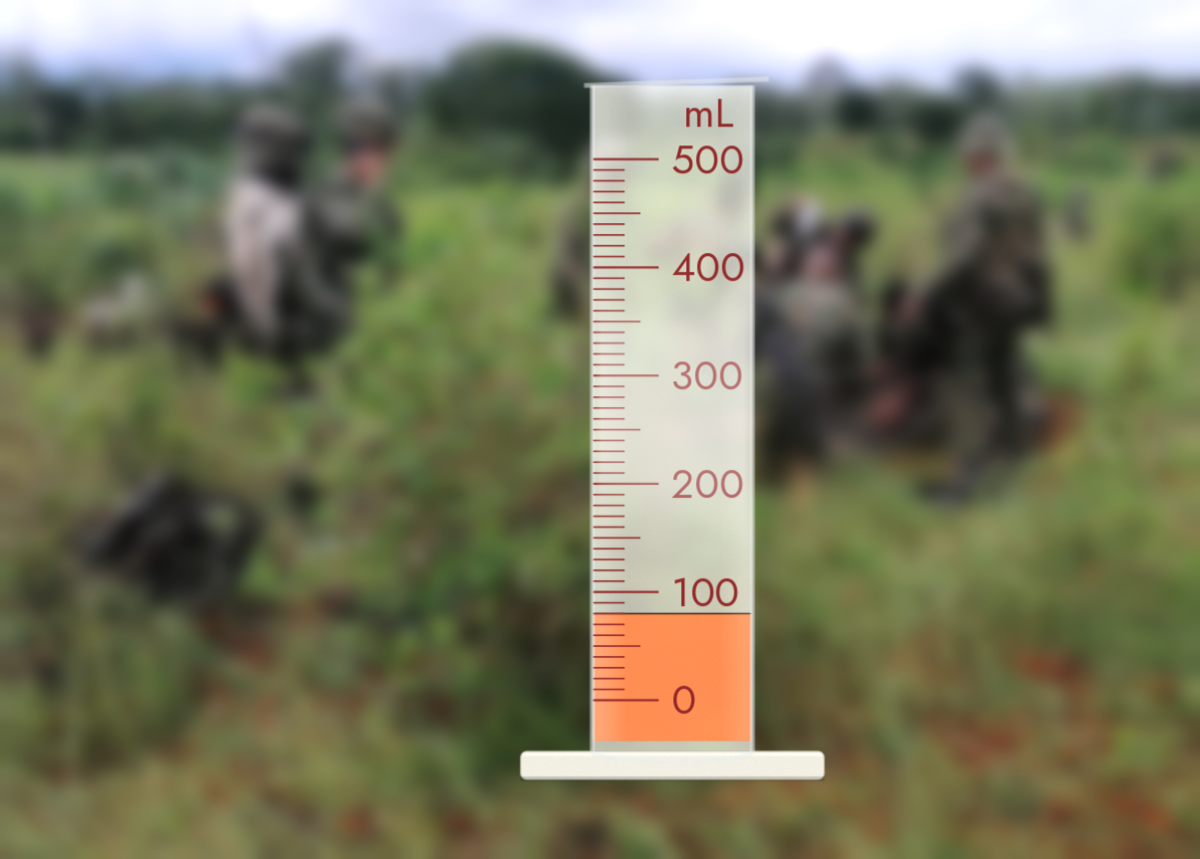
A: 80 mL
